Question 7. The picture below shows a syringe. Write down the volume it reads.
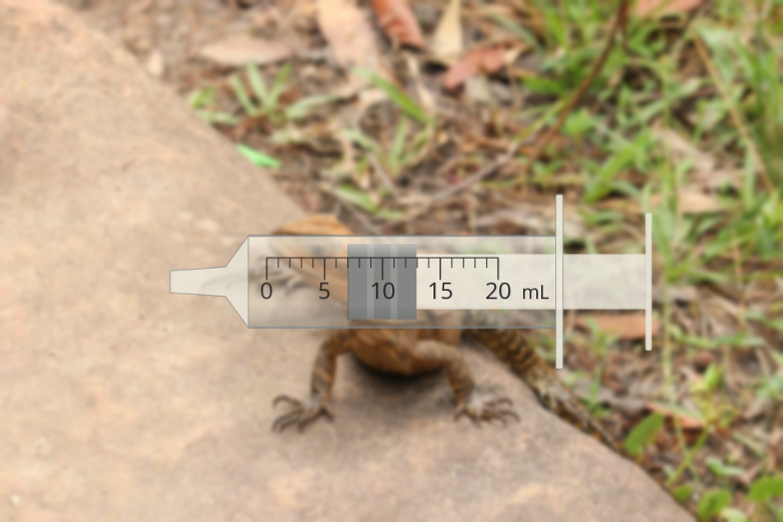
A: 7 mL
